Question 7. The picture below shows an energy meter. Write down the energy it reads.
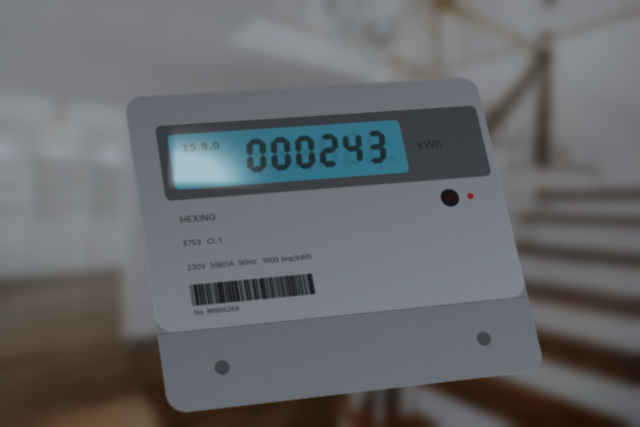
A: 243 kWh
